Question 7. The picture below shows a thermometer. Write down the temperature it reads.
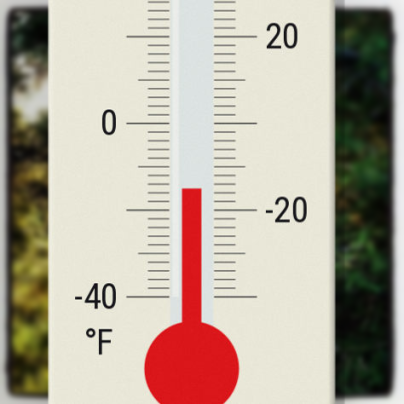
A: -15 °F
